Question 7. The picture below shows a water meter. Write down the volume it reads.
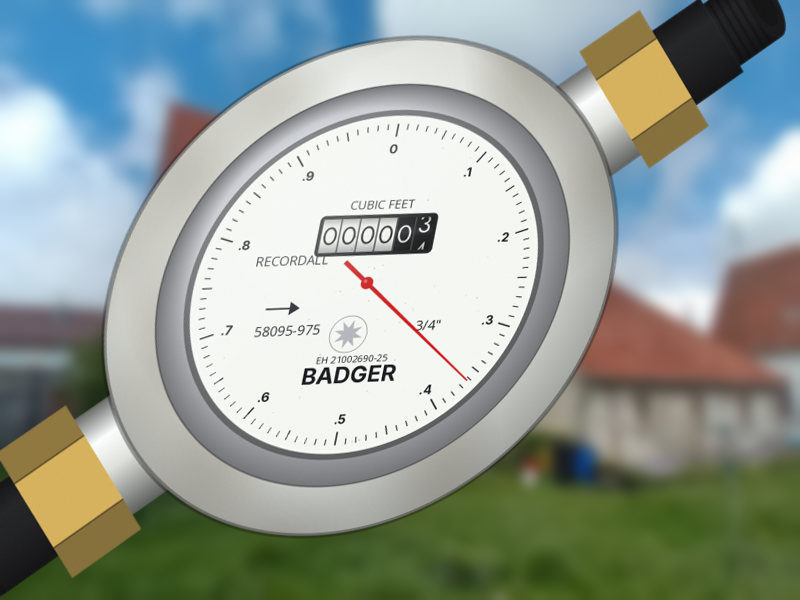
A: 3.36 ft³
